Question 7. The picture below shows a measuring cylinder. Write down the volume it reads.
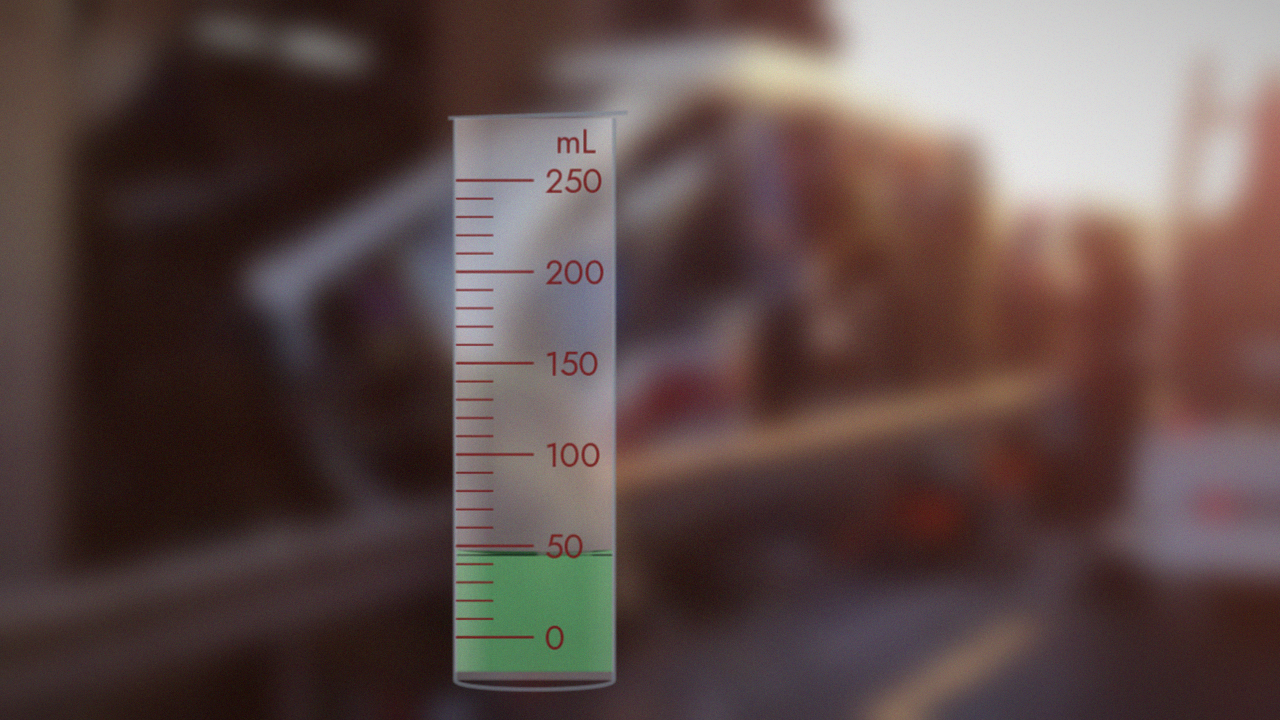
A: 45 mL
